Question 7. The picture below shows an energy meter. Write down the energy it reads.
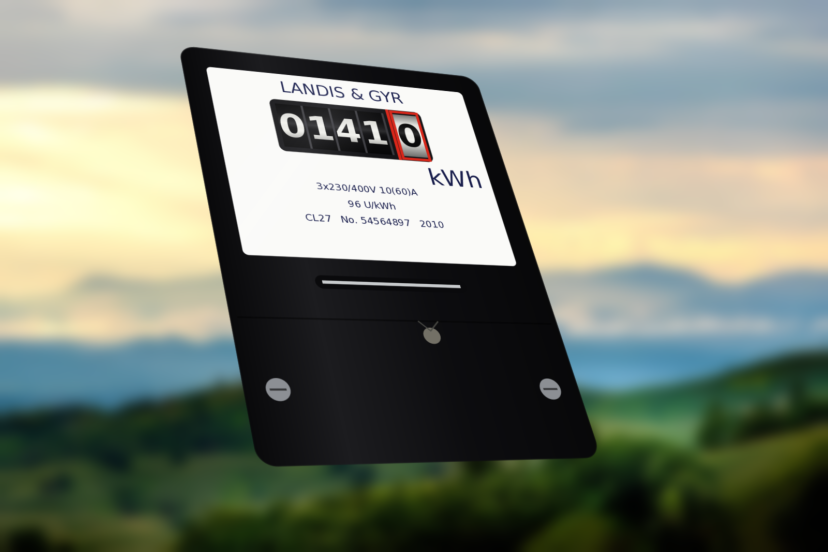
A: 141.0 kWh
